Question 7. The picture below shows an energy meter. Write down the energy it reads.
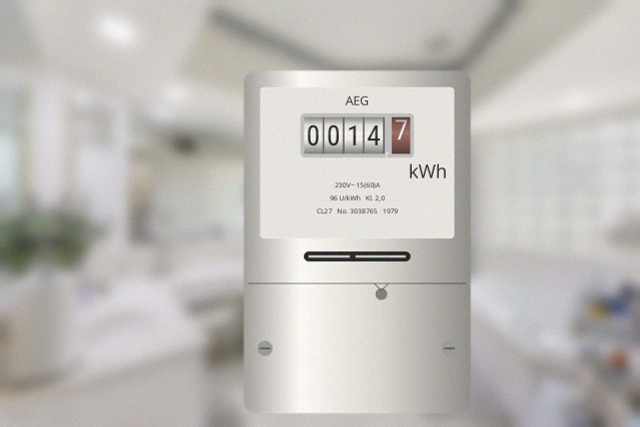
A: 14.7 kWh
